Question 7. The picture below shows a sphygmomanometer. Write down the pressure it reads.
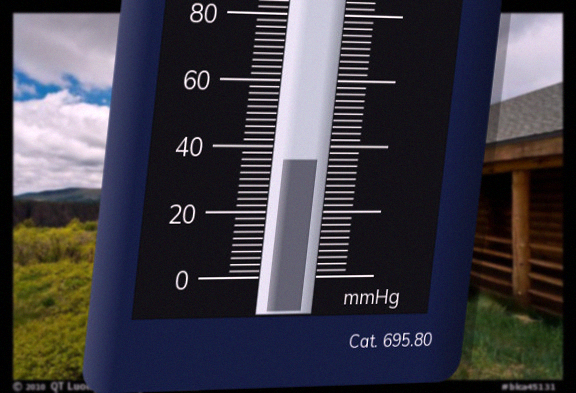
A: 36 mmHg
